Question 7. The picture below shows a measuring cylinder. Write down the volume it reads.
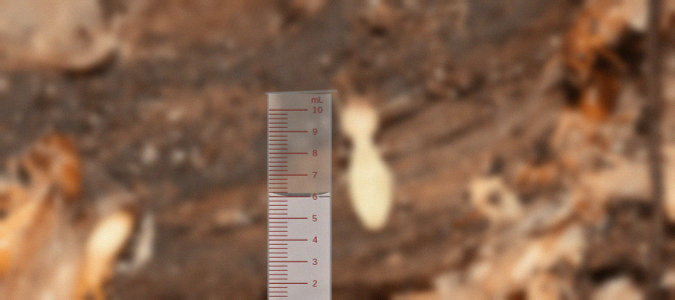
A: 6 mL
